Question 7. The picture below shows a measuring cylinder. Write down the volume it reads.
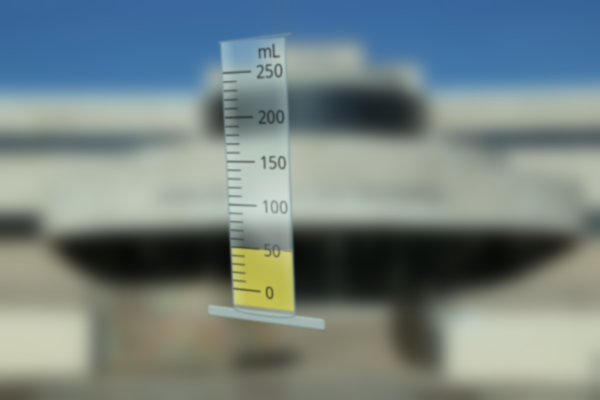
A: 50 mL
